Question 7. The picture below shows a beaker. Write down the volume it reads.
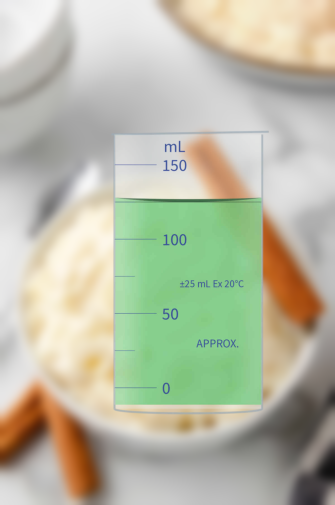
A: 125 mL
